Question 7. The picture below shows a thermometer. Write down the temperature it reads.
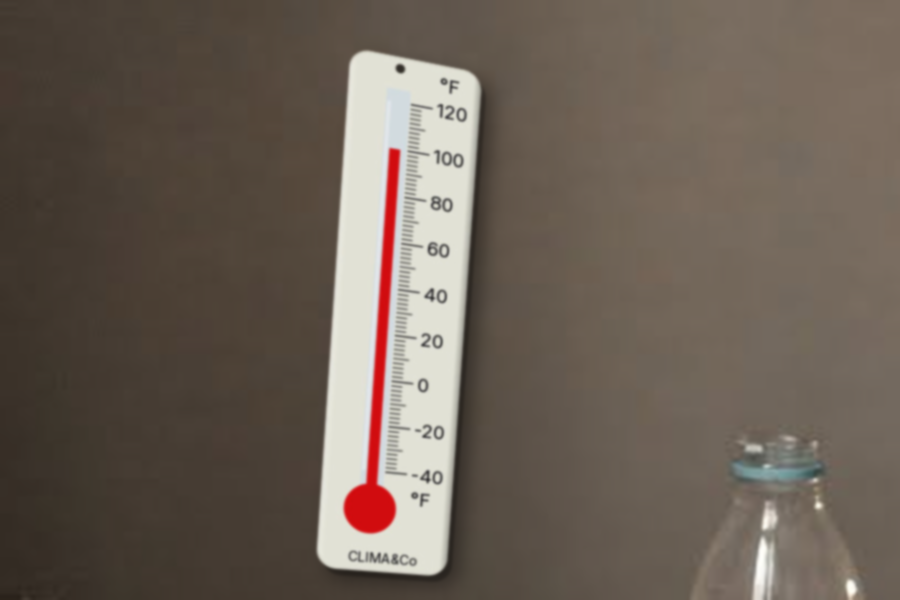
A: 100 °F
